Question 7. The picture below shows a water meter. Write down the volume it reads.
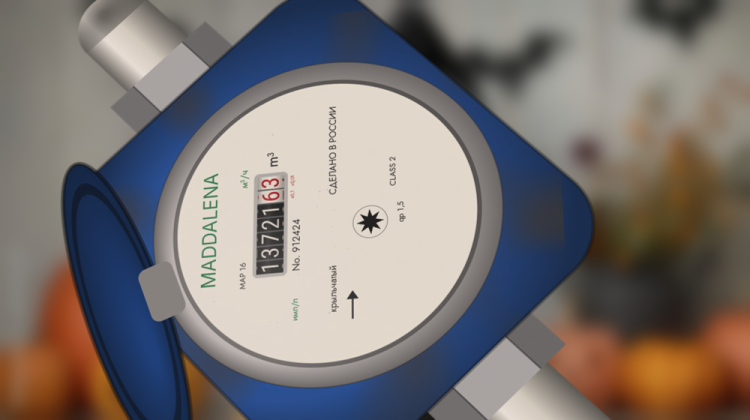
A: 13721.63 m³
